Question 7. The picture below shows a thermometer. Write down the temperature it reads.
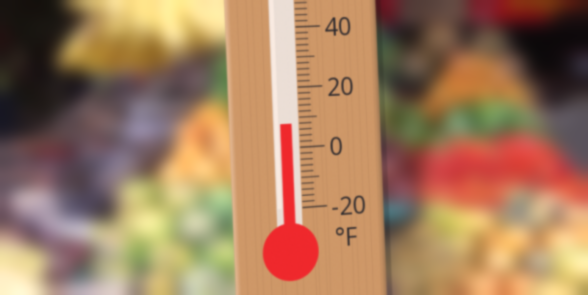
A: 8 °F
